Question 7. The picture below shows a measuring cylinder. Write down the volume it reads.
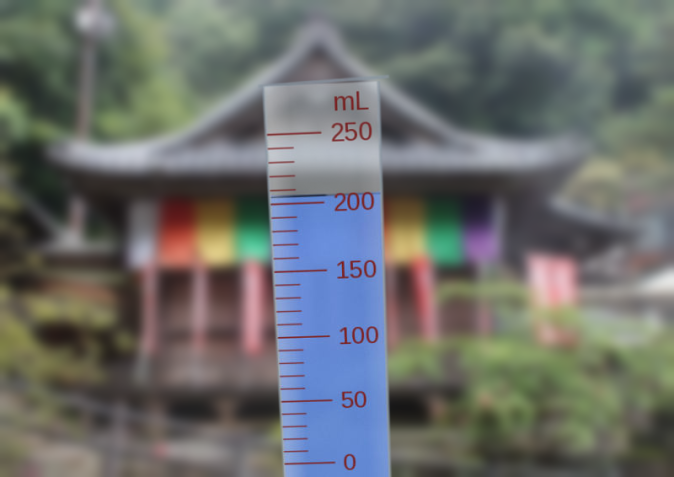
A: 205 mL
